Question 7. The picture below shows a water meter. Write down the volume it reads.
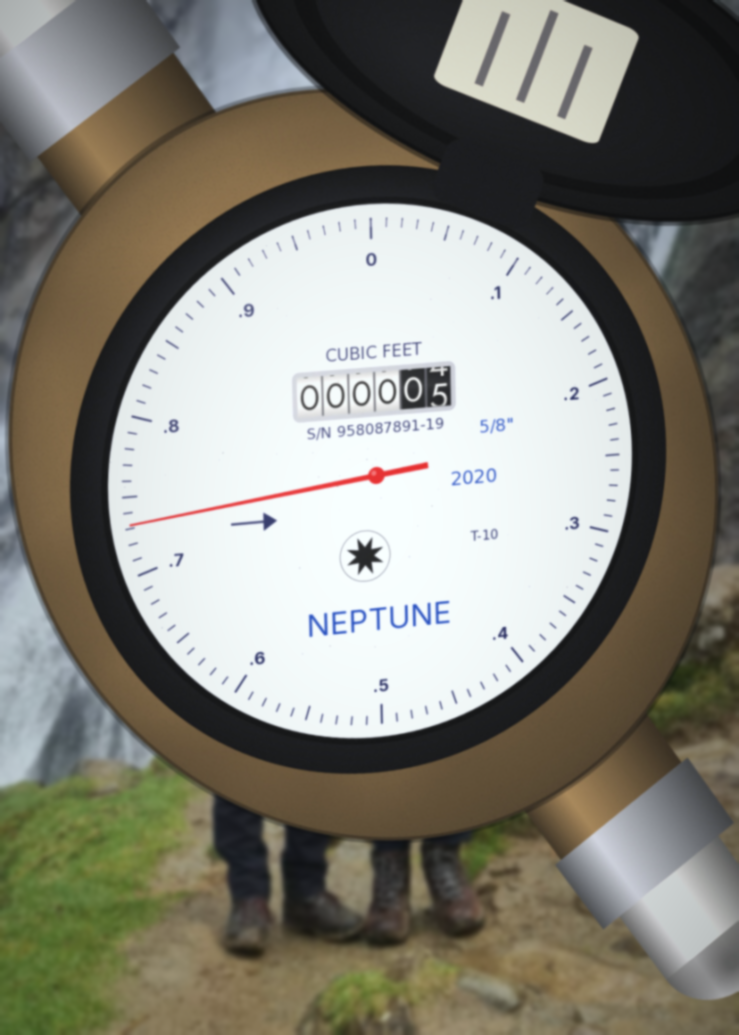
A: 4.73 ft³
